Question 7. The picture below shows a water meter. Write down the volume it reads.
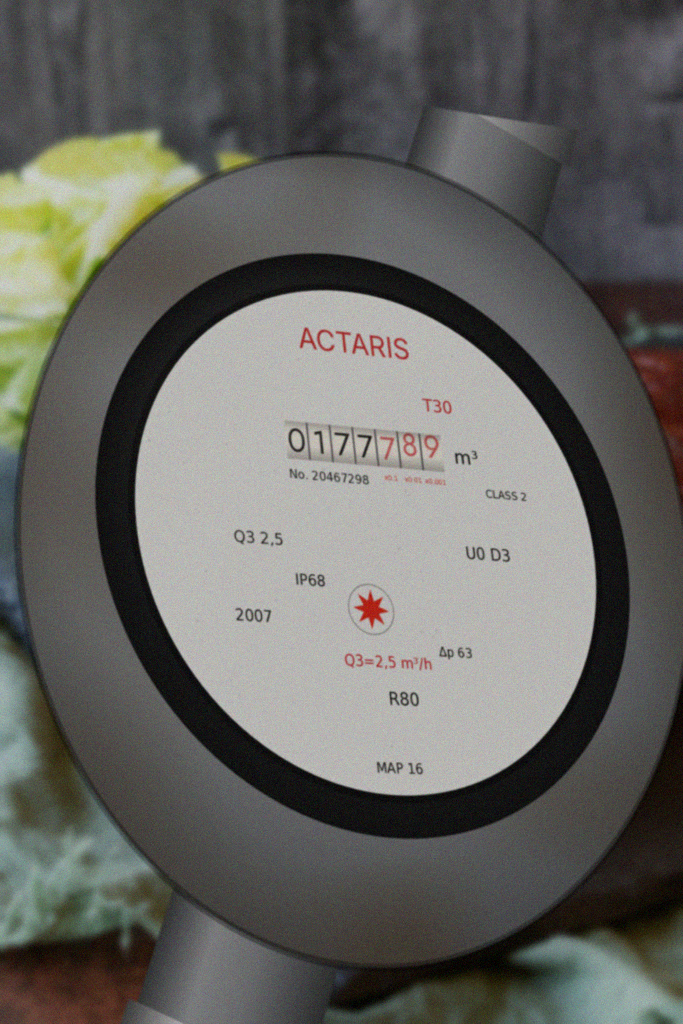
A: 177.789 m³
